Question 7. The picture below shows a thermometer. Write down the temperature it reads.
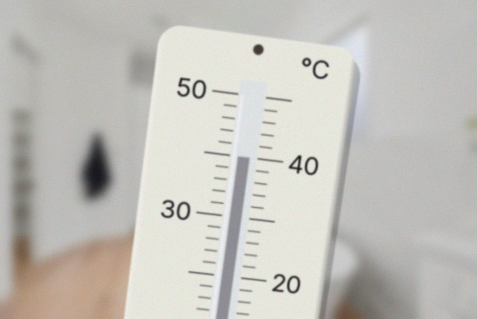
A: 40 °C
